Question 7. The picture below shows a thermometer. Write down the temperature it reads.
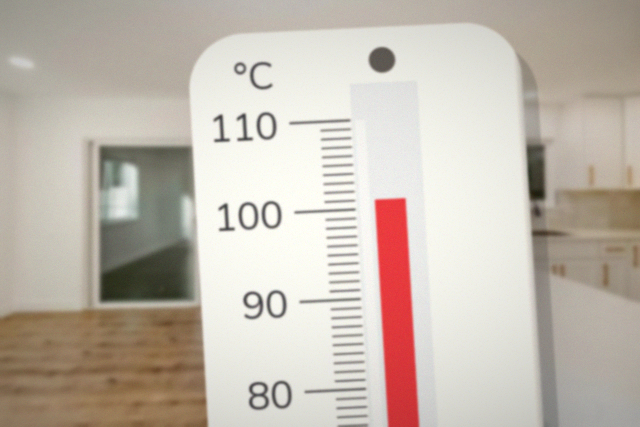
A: 101 °C
